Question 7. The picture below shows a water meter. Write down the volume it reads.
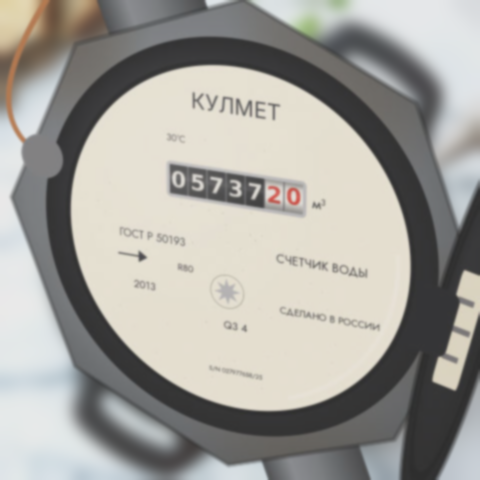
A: 5737.20 m³
